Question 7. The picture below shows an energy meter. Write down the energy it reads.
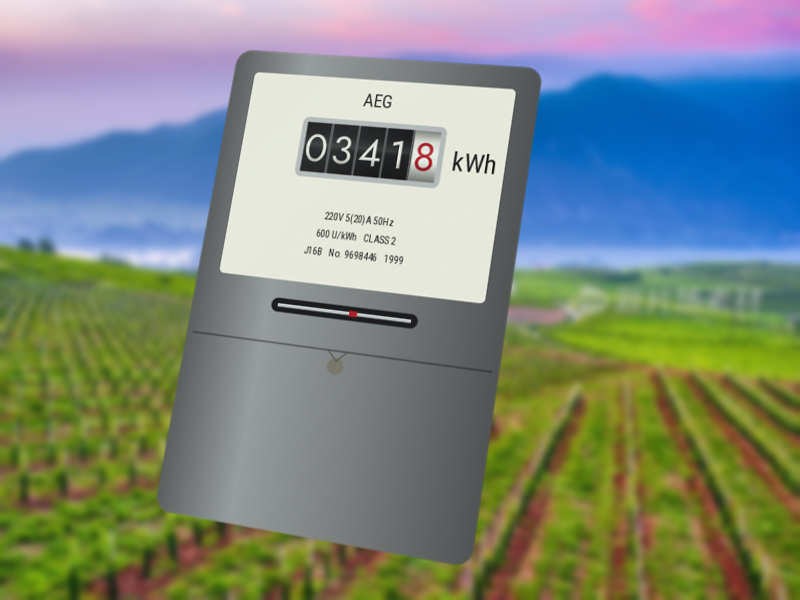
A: 341.8 kWh
